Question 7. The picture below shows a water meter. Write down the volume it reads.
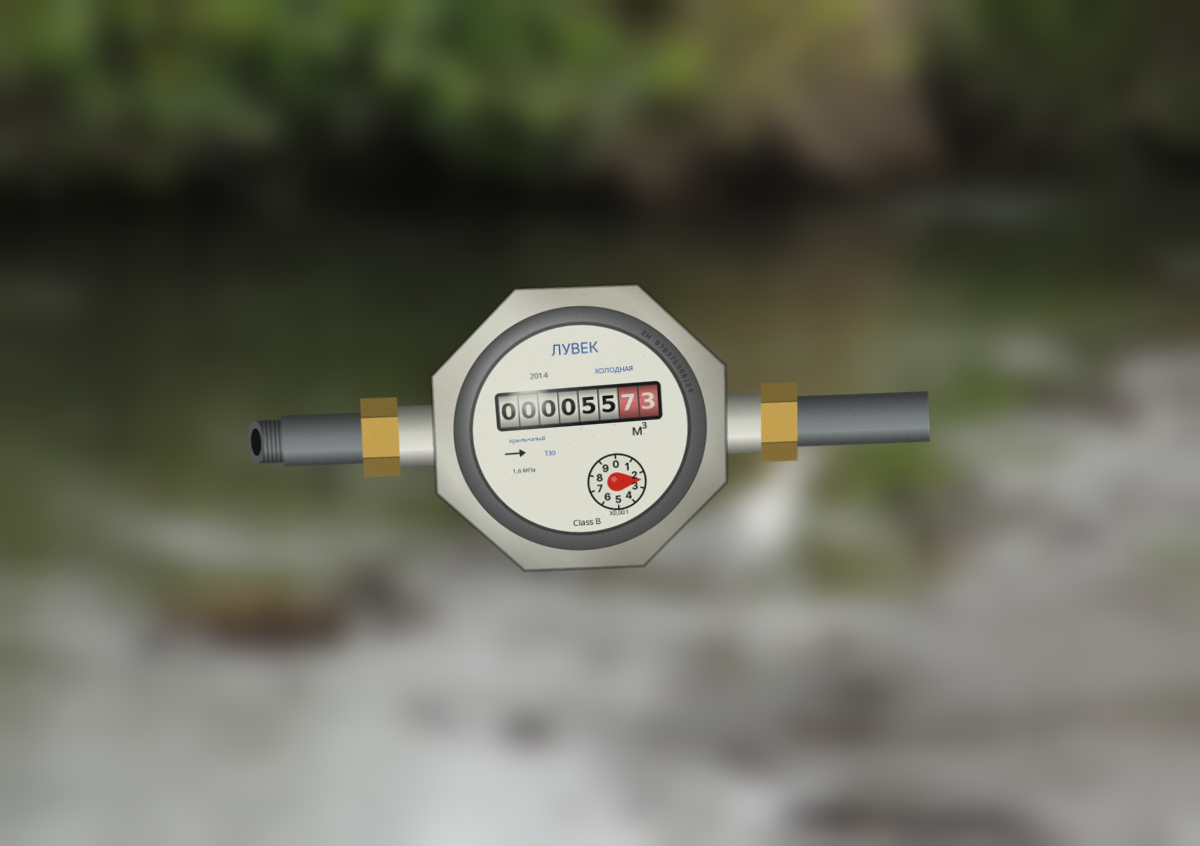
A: 55.732 m³
